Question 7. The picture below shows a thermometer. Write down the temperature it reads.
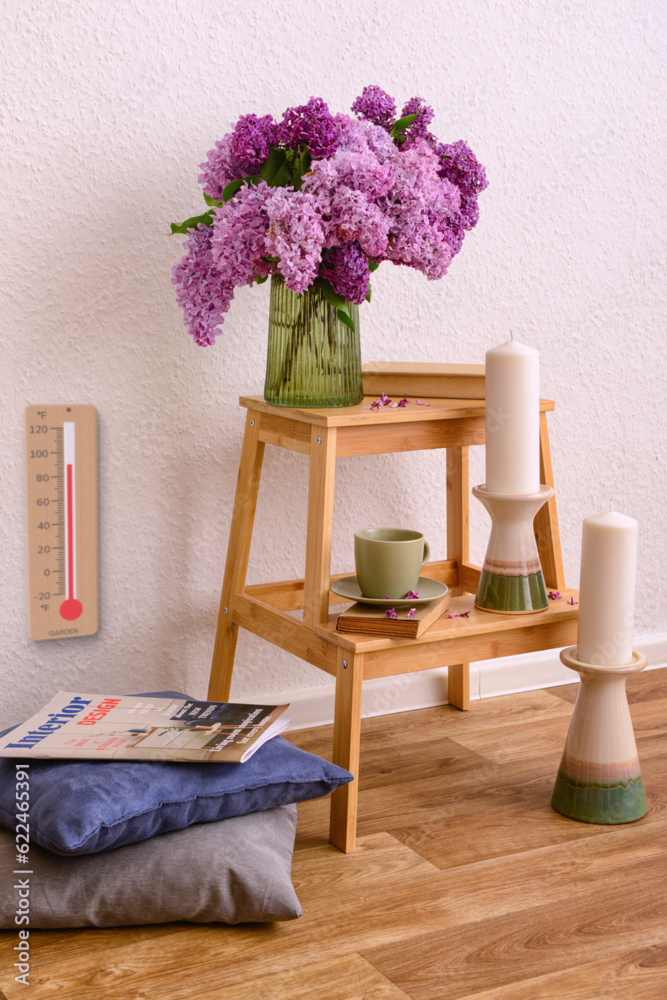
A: 90 °F
